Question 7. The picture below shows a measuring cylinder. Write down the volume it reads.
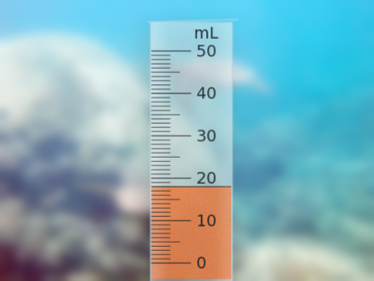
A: 18 mL
